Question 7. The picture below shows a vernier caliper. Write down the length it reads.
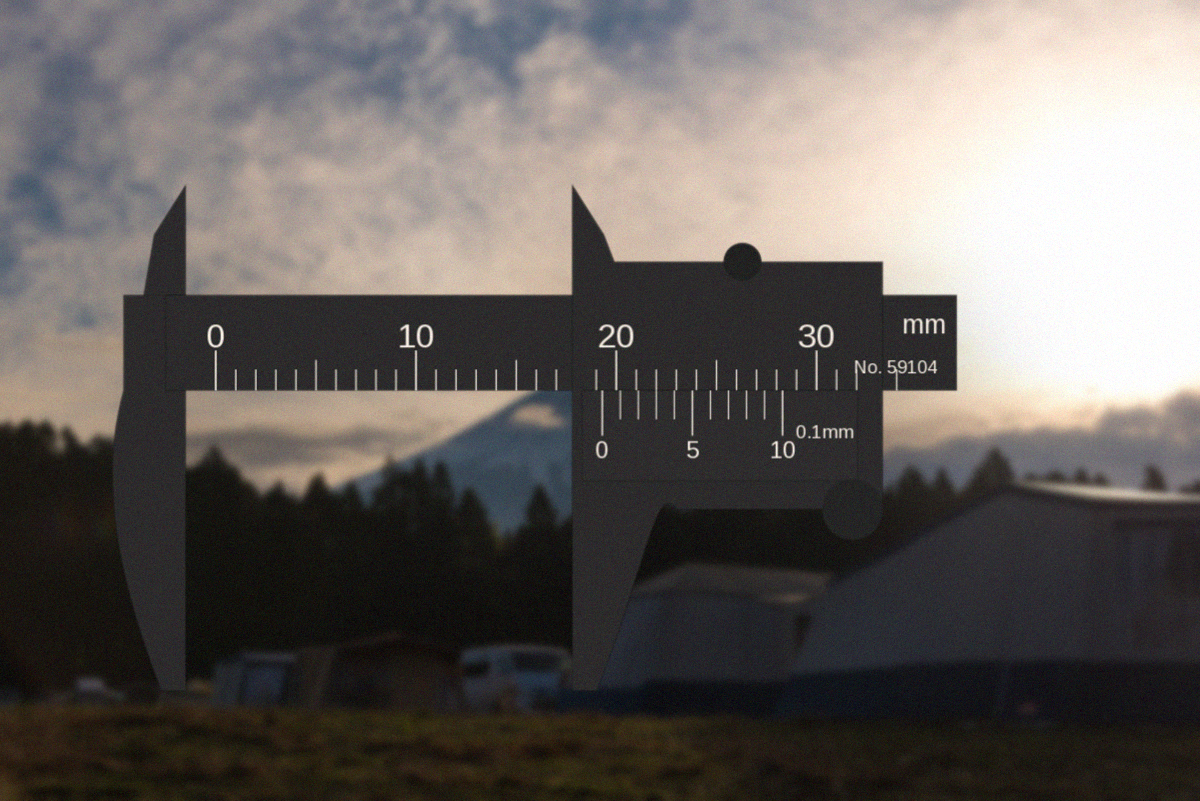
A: 19.3 mm
